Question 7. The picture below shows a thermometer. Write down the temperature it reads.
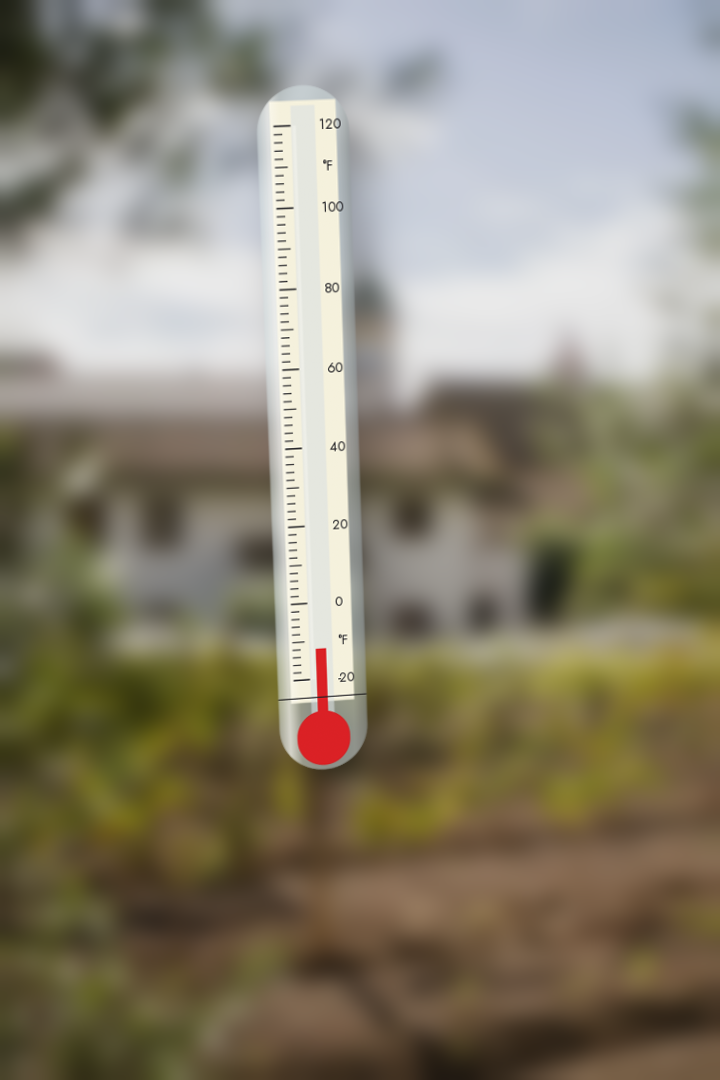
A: -12 °F
